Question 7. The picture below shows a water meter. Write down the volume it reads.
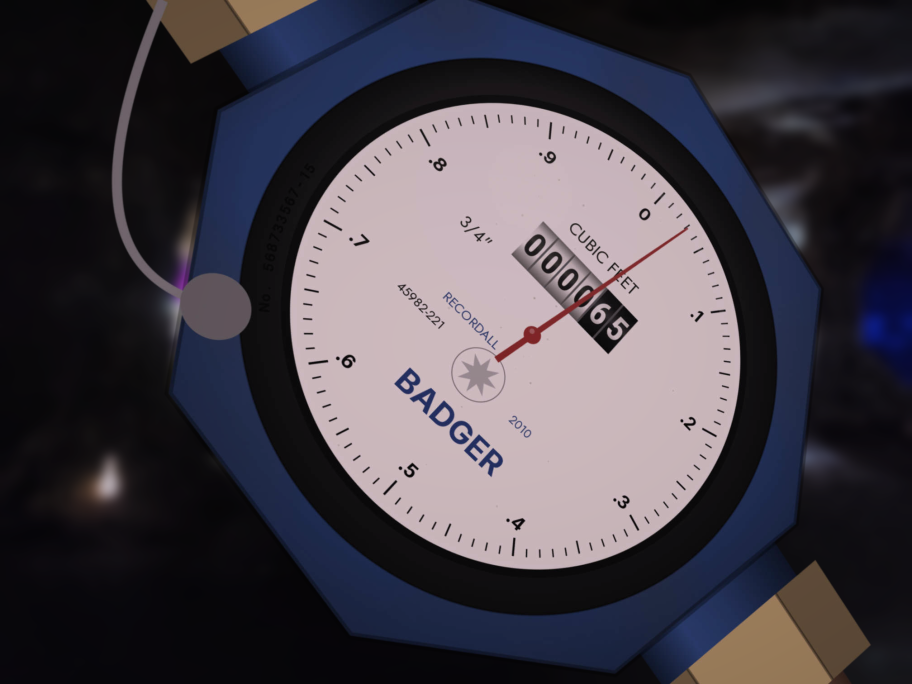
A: 65.03 ft³
